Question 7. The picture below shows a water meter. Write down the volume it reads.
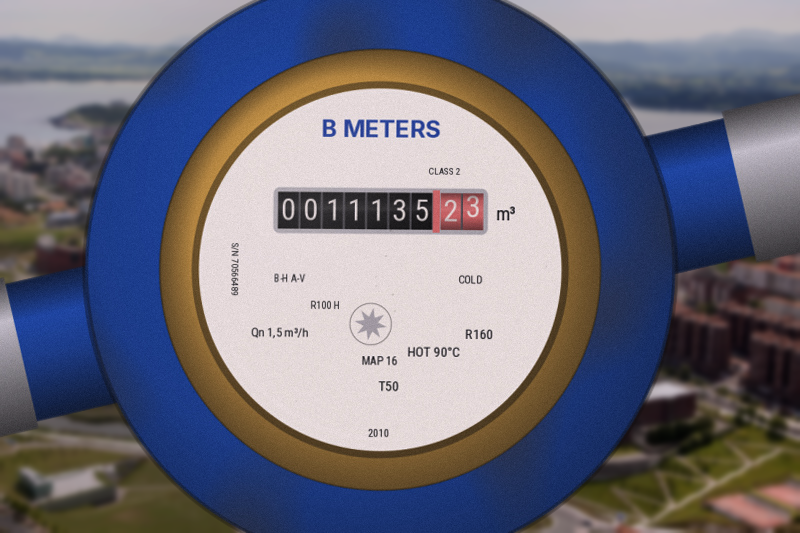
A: 11135.23 m³
